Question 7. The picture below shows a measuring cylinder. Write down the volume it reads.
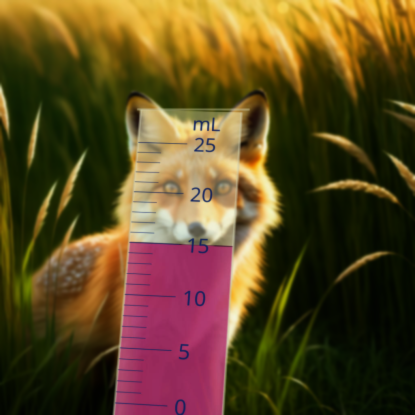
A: 15 mL
